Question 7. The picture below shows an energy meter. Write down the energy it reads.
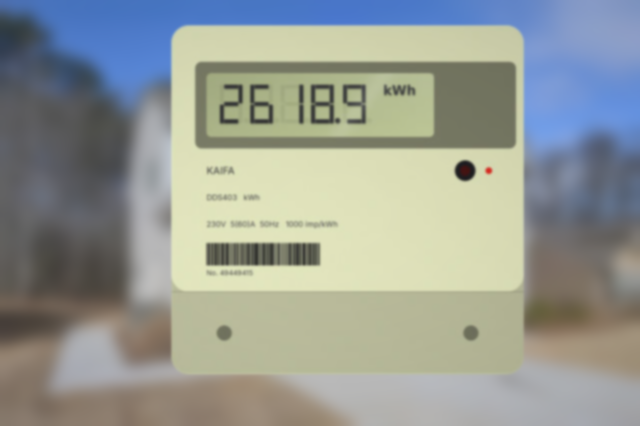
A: 2618.9 kWh
